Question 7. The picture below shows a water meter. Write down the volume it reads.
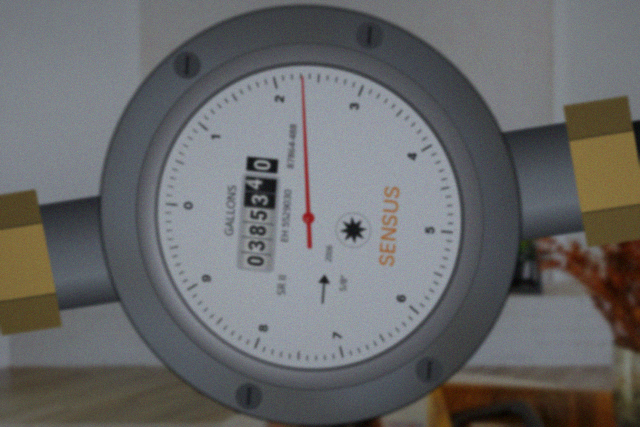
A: 385342.3 gal
